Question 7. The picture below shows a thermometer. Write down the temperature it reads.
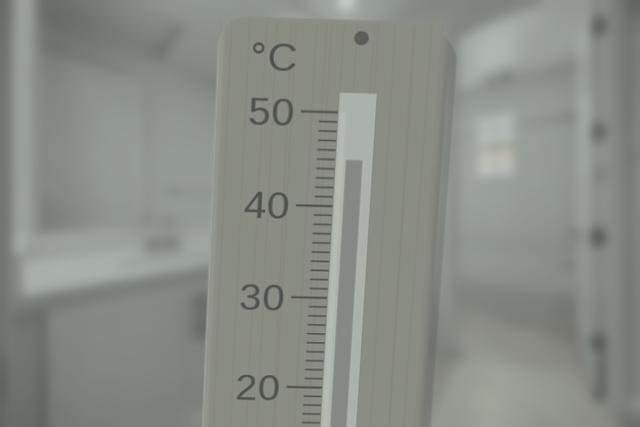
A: 45 °C
